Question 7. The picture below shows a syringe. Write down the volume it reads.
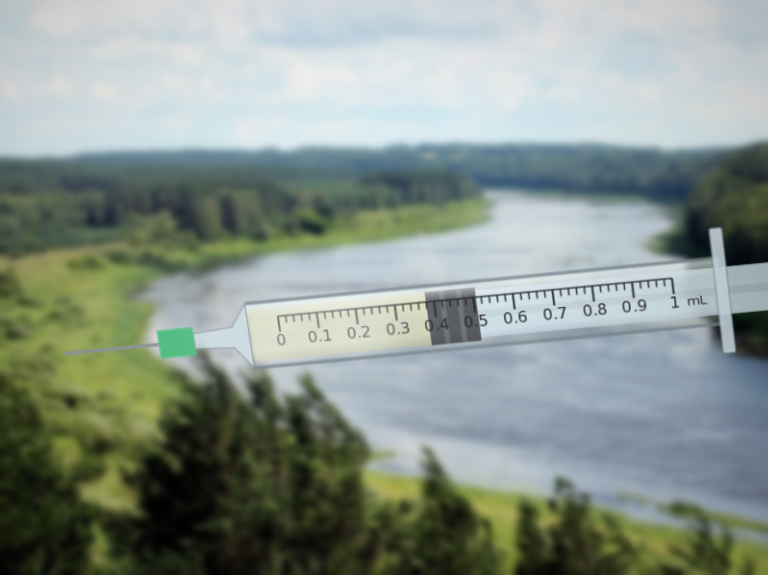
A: 0.38 mL
